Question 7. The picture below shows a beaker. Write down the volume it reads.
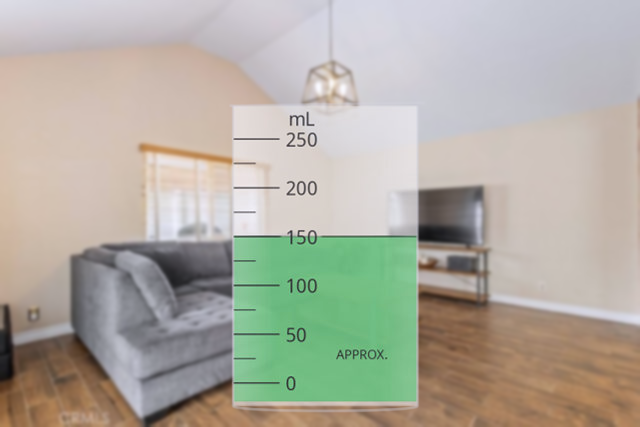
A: 150 mL
